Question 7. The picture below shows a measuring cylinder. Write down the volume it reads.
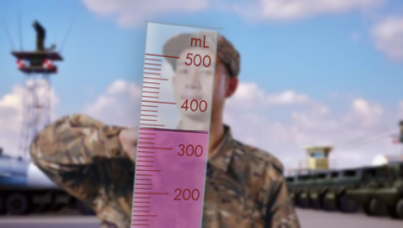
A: 340 mL
